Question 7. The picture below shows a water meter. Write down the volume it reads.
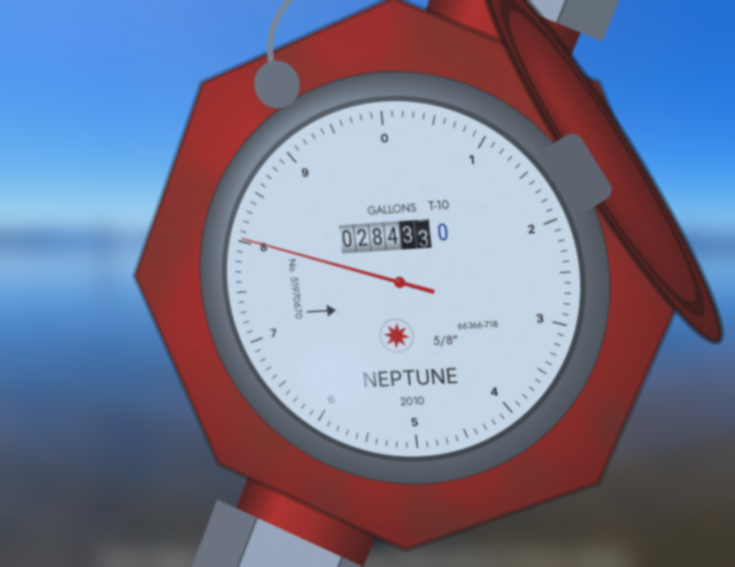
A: 284328.0 gal
